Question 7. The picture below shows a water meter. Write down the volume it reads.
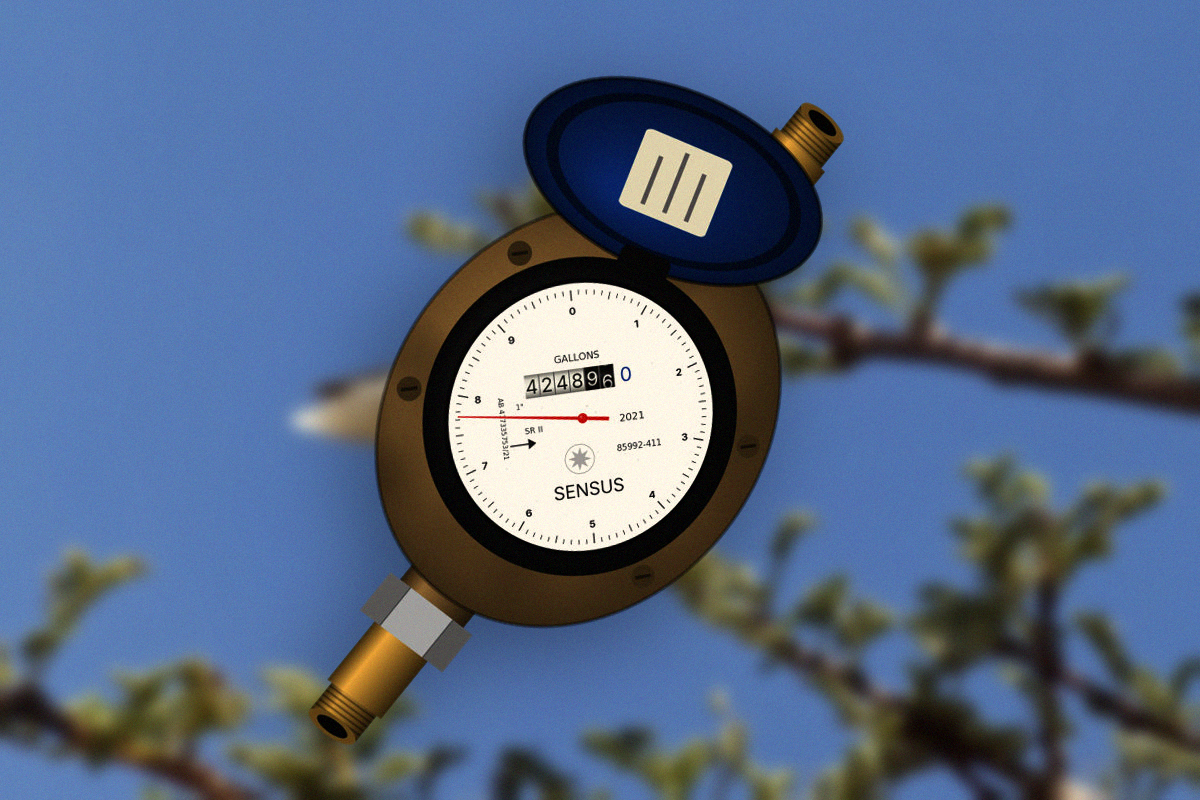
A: 4248957.7 gal
